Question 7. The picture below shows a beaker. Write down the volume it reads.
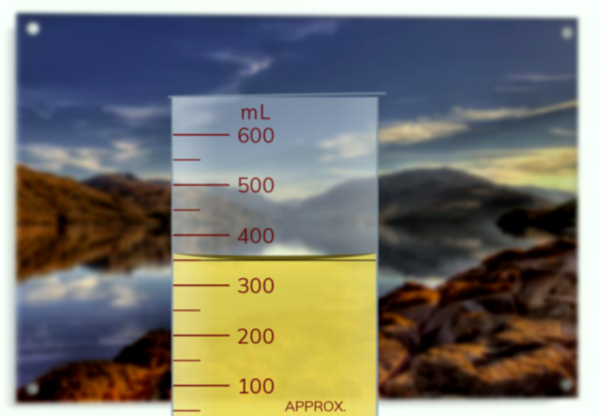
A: 350 mL
